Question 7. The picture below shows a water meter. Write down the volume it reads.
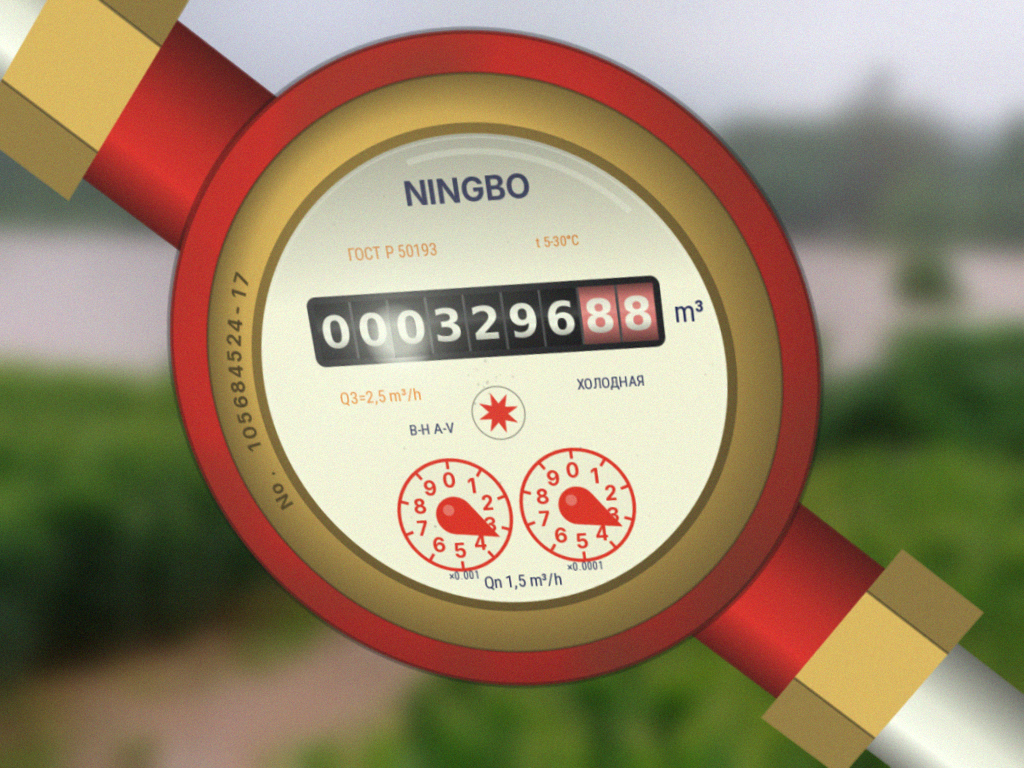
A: 3296.8833 m³
